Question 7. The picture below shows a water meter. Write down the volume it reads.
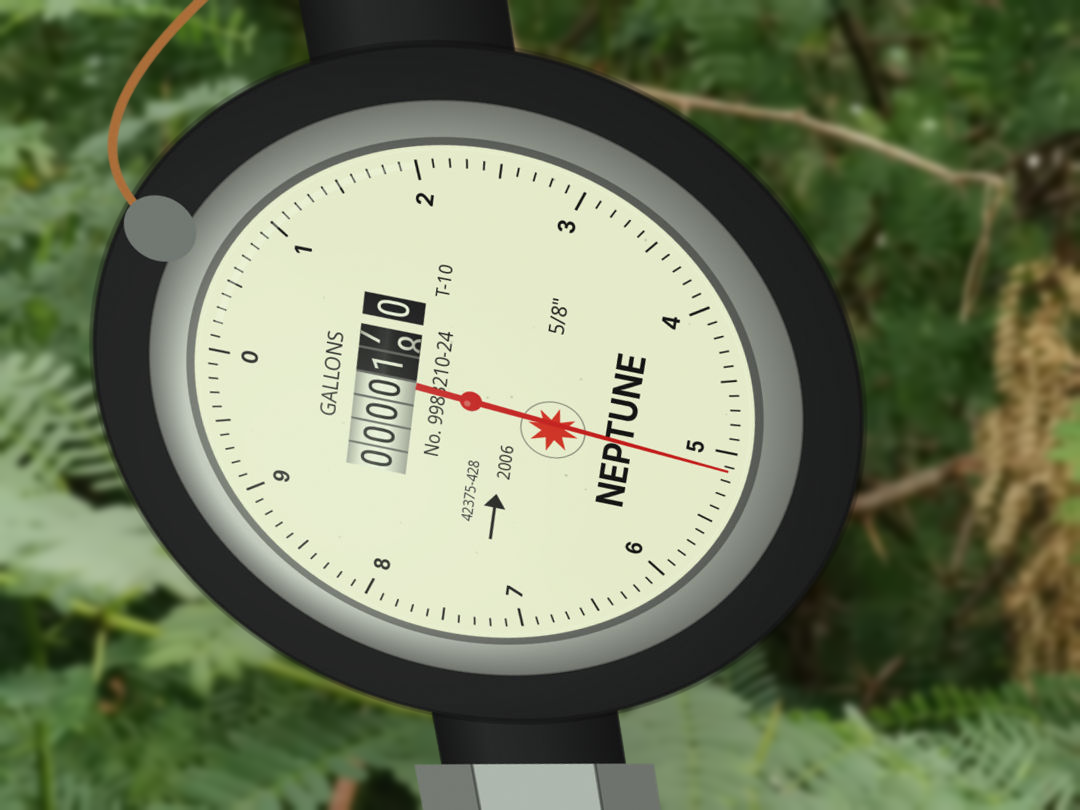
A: 175.1 gal
